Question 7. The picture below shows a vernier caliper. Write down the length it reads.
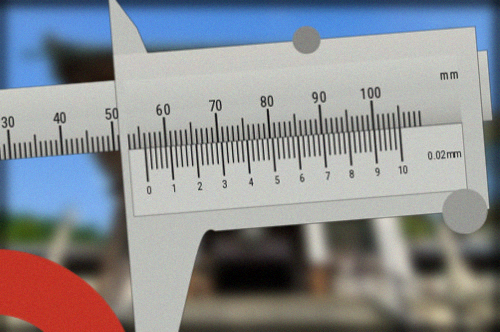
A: 56.0 mm
